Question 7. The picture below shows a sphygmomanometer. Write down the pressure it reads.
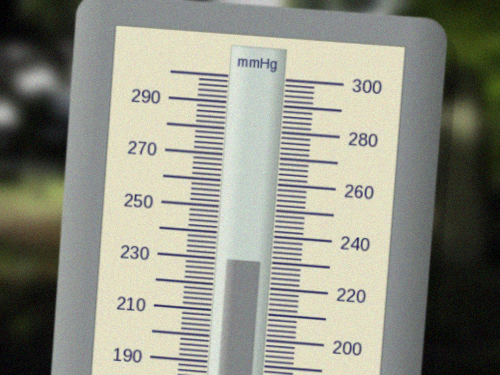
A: 230 mmHg
